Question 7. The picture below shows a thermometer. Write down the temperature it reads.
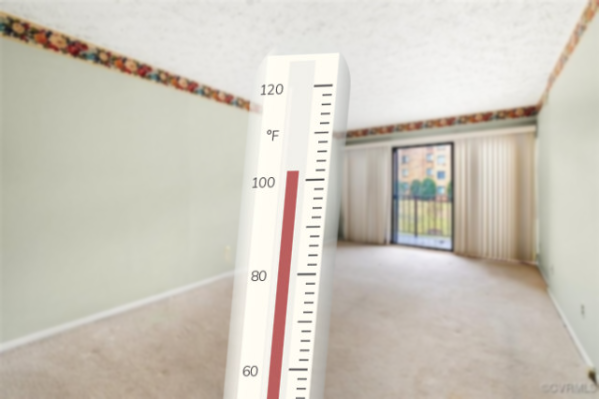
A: 102 °F
